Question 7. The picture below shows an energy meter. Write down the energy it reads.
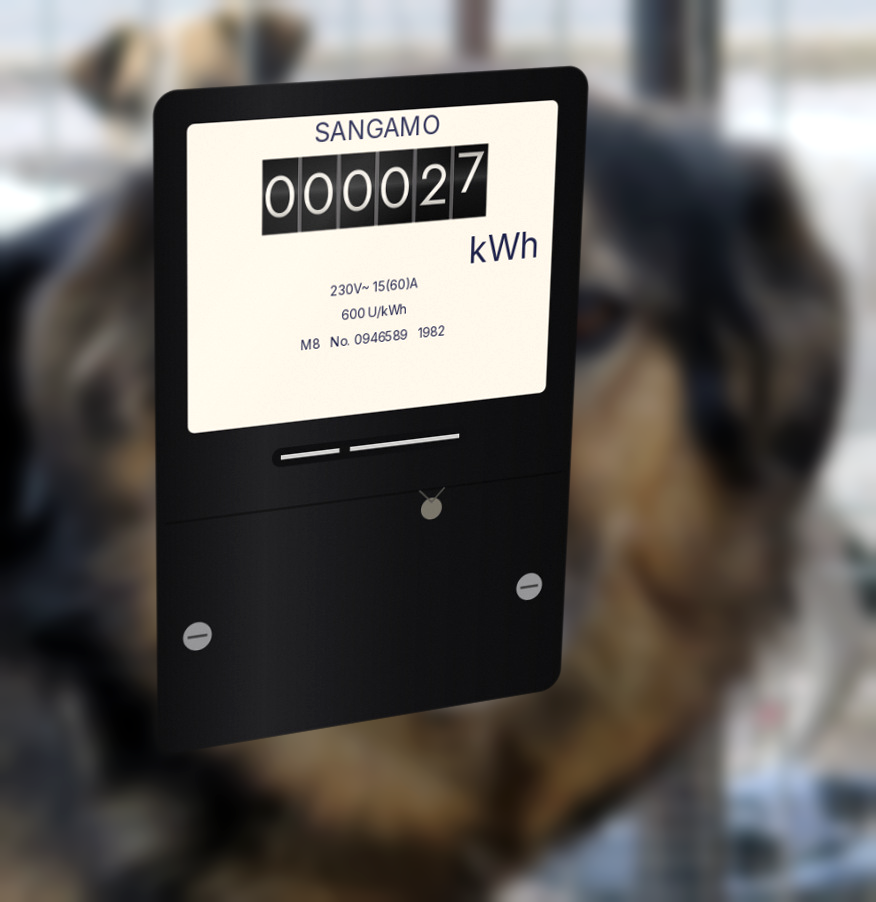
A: 27 kWh
